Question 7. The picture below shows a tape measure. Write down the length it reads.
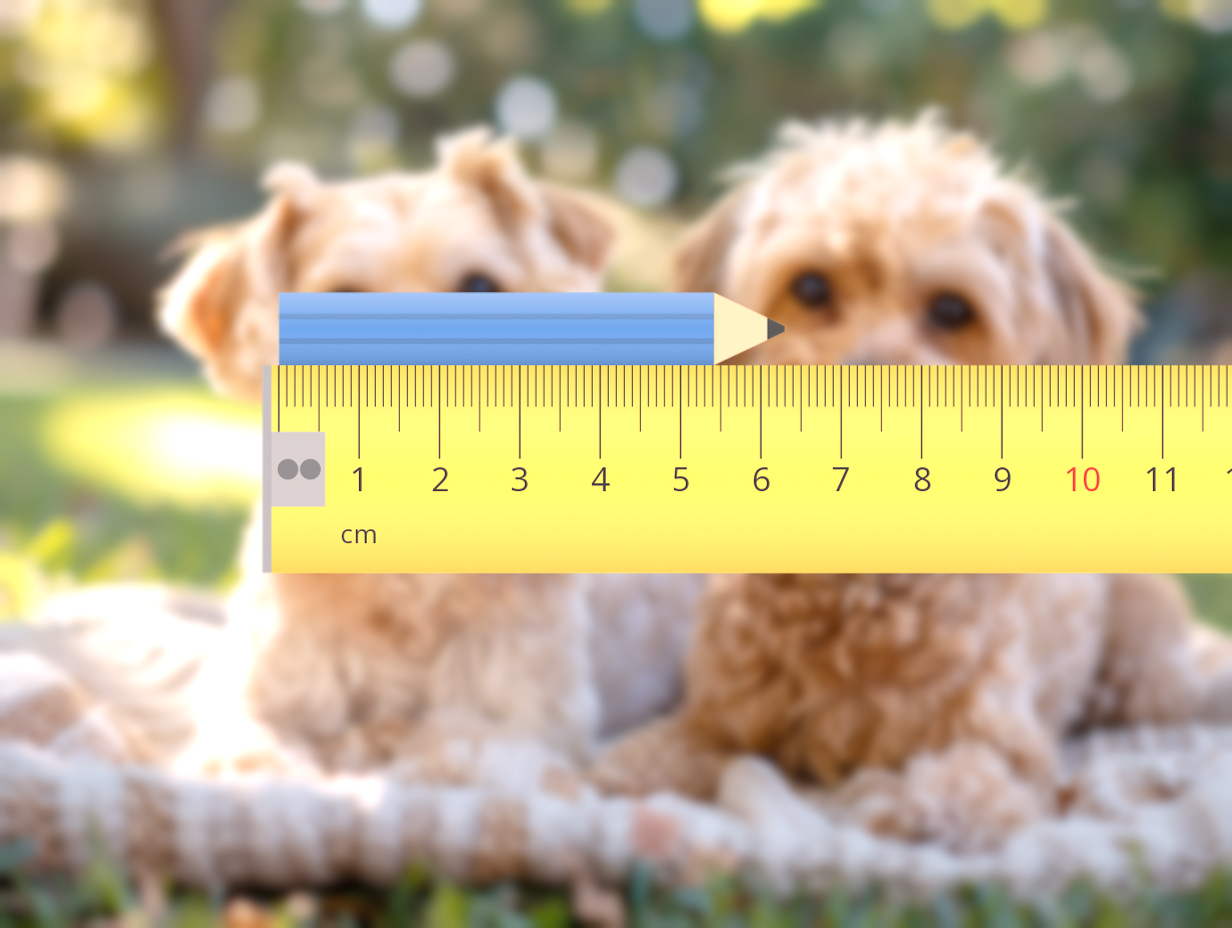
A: 6.3 cm
